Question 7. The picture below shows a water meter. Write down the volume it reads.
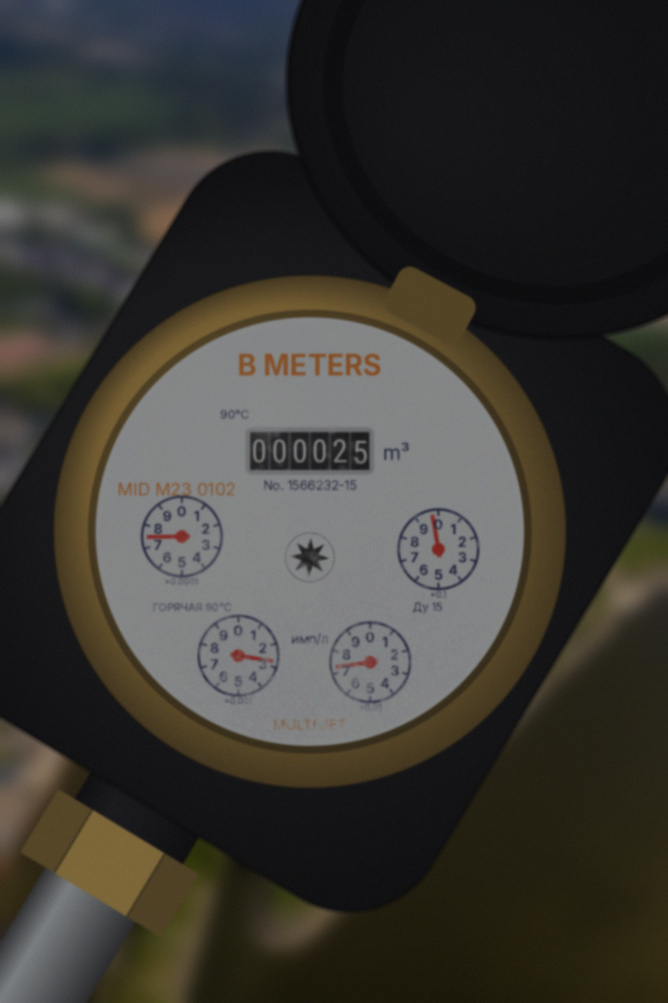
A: 24.9727 m³
